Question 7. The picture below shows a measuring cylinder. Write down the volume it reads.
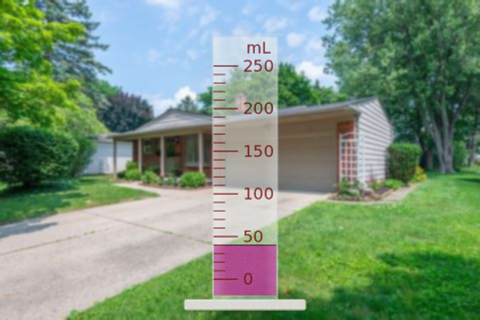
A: 40 mL
